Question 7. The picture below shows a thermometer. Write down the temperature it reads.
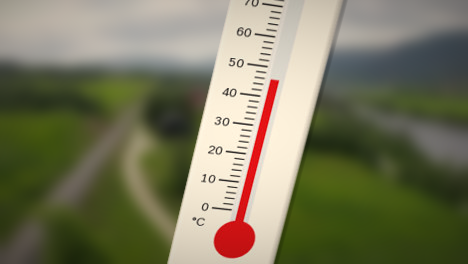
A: 46 °C
